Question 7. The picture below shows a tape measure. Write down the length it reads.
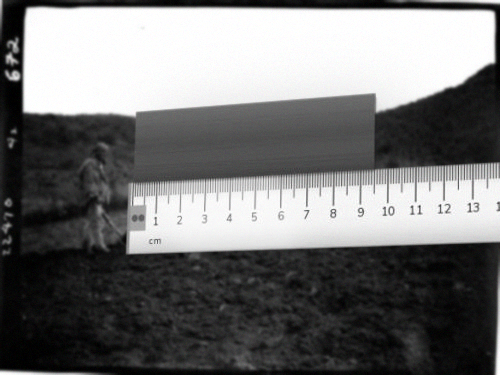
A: 9.5 cm
